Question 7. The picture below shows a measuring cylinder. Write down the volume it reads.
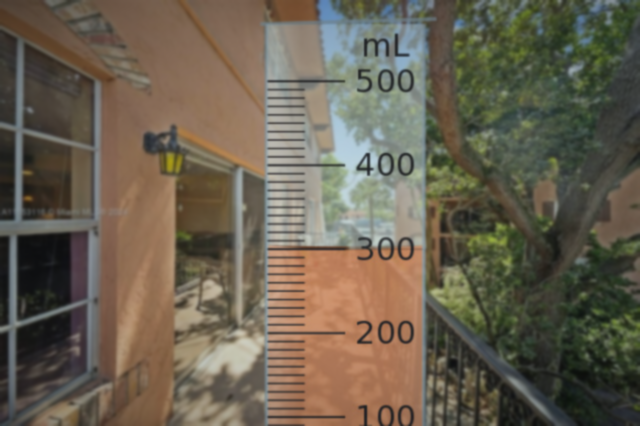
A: 300 mL
